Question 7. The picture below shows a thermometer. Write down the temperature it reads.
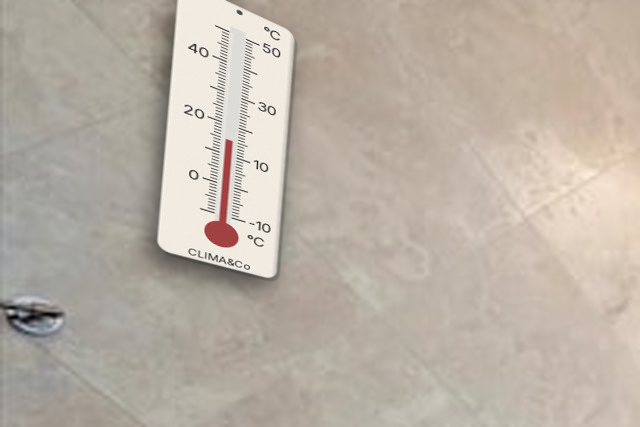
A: 15 °C
